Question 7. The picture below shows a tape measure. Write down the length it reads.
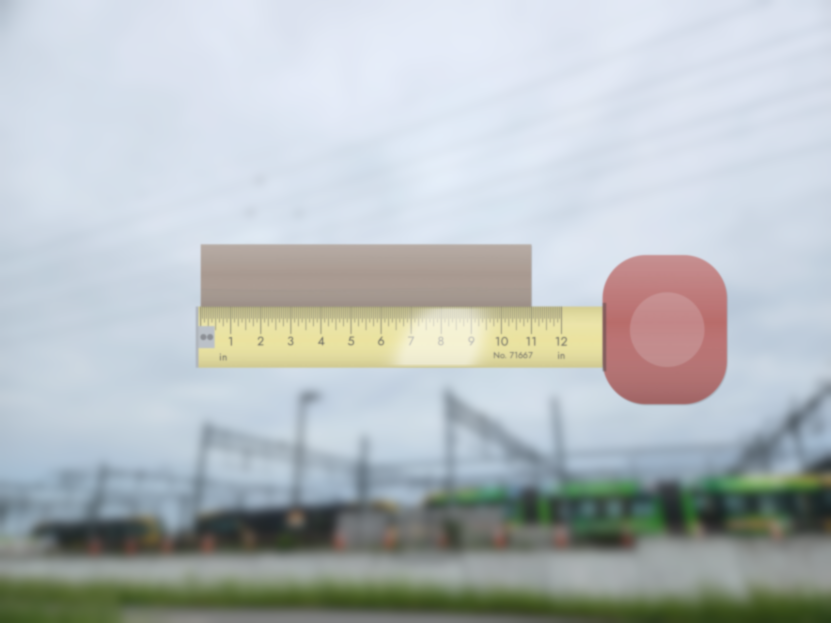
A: 11 in
